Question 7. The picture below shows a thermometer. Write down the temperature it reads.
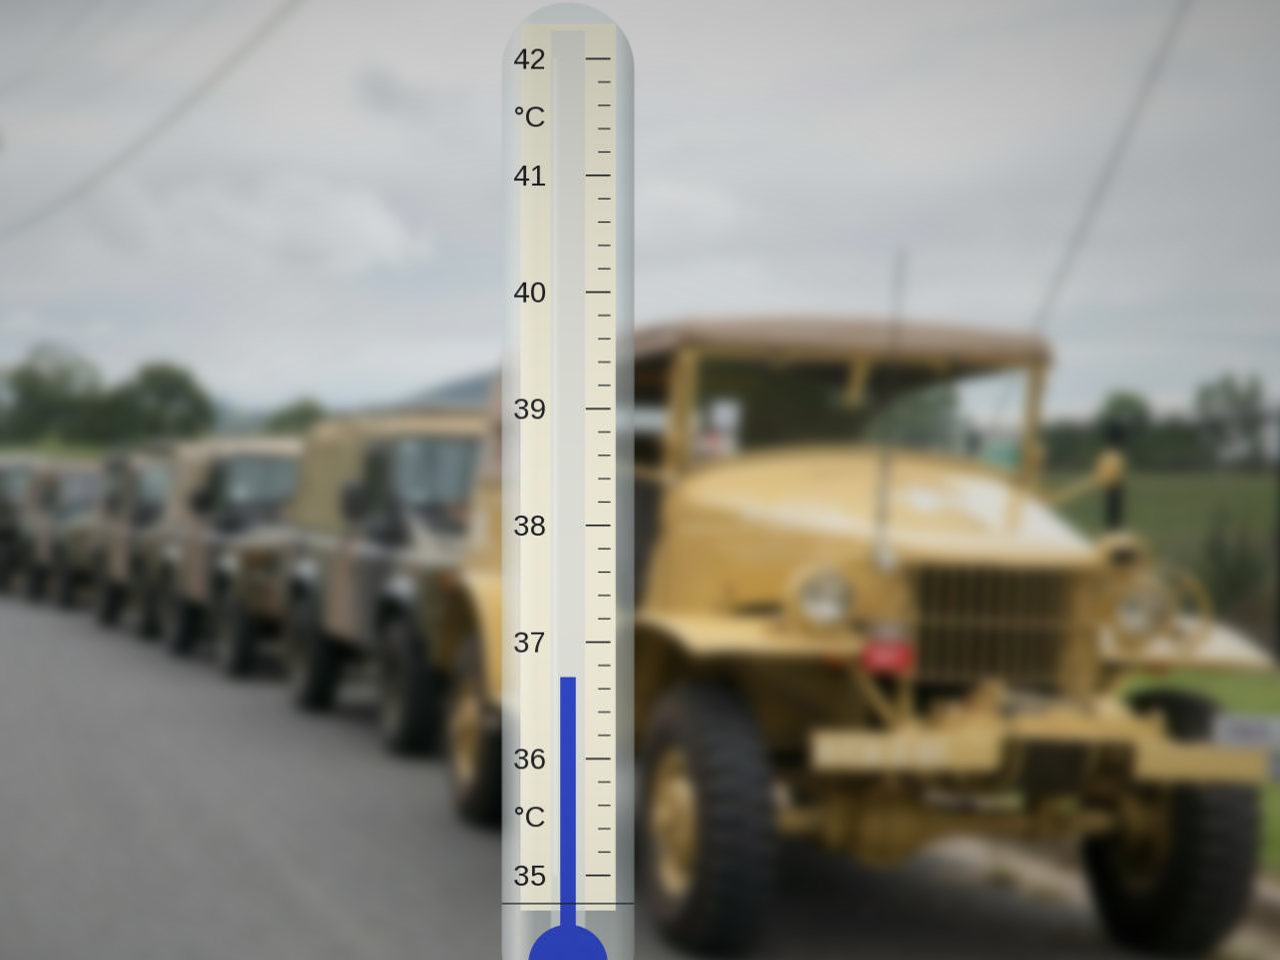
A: 36.7 °C
